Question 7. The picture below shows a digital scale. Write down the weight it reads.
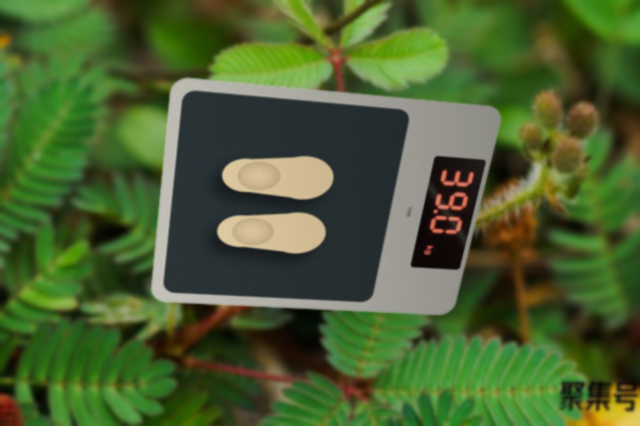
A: 39.0 kg
